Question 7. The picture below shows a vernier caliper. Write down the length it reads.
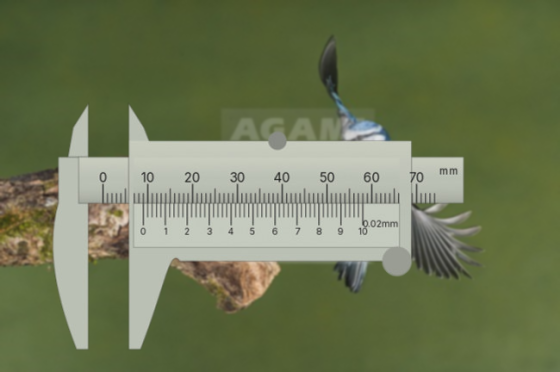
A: 9.0 mm
